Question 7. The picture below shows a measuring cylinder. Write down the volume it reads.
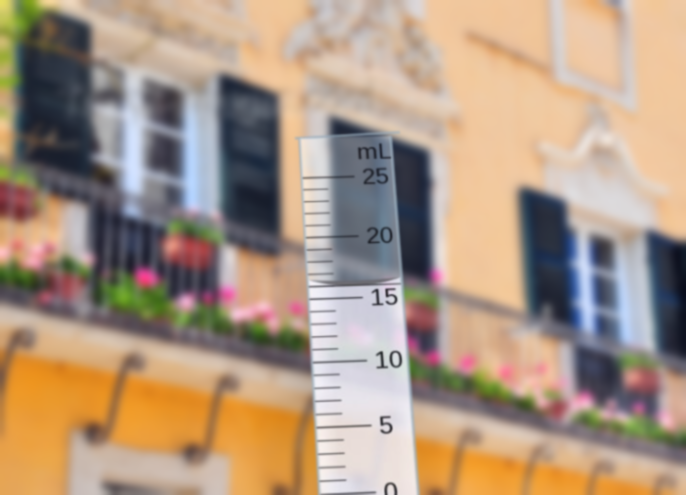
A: 16 mL
